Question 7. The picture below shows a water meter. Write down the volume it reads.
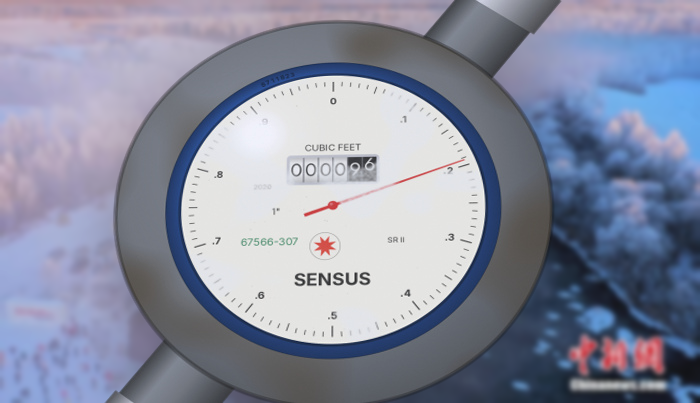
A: 96.19 ft³
